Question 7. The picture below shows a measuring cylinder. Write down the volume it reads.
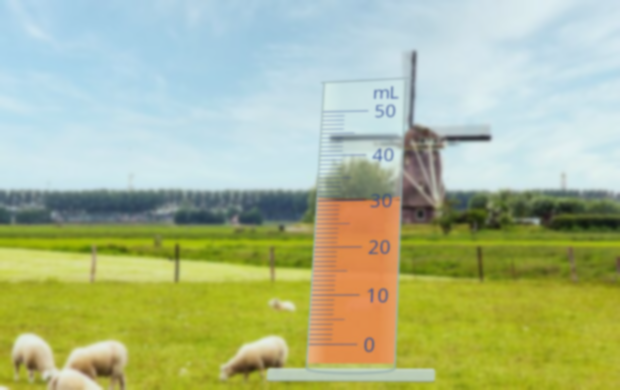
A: 30 mL
